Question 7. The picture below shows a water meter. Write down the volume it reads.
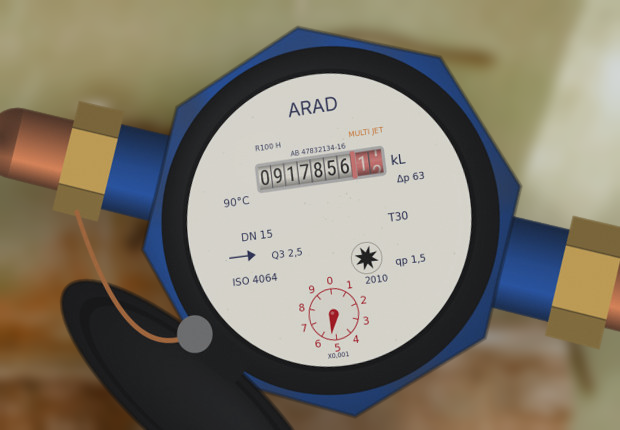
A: 917856.115 kL
